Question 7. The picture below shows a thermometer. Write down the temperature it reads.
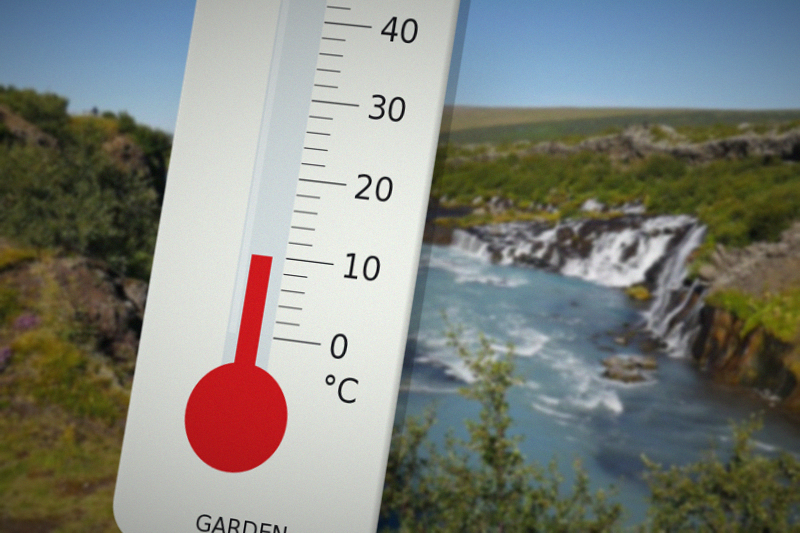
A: 10 °C
